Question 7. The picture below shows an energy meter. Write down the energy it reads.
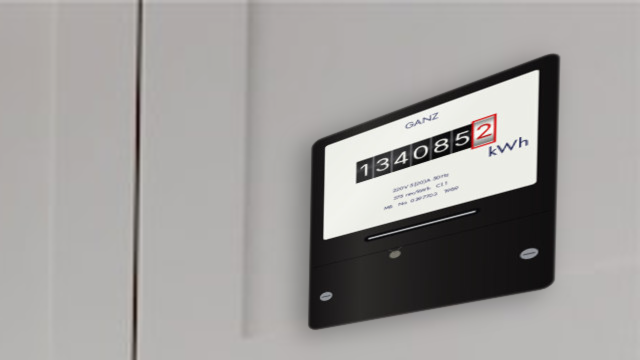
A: 134085.2 kWh
